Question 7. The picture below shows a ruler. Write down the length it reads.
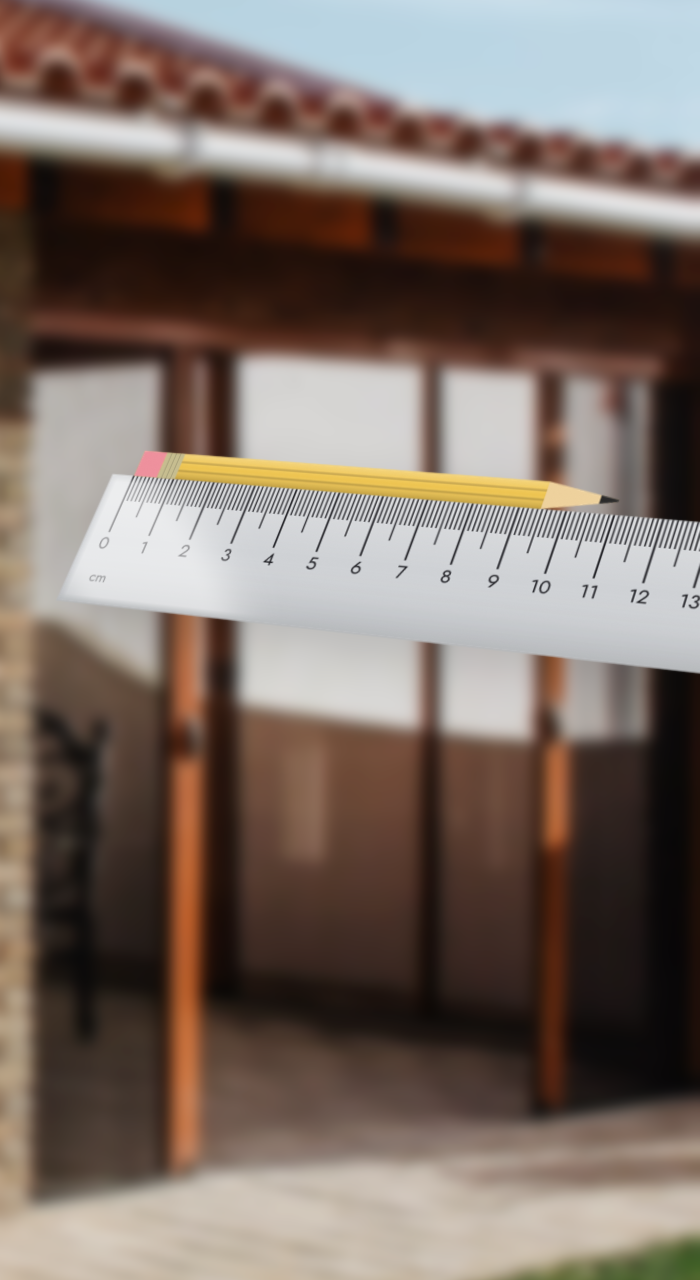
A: 11 cm
